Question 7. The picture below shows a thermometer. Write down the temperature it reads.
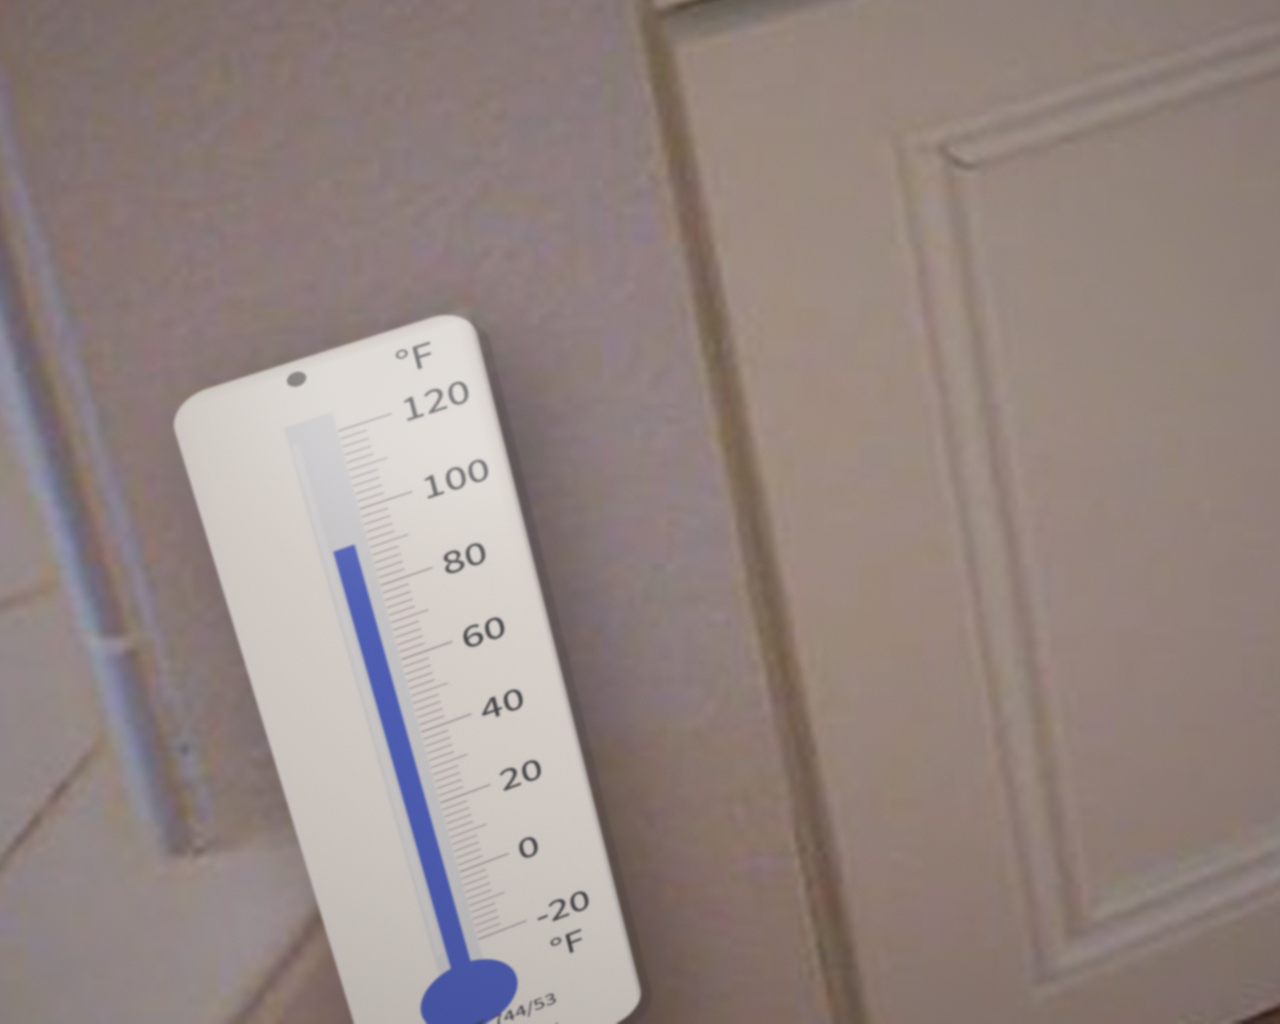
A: 92 °F
